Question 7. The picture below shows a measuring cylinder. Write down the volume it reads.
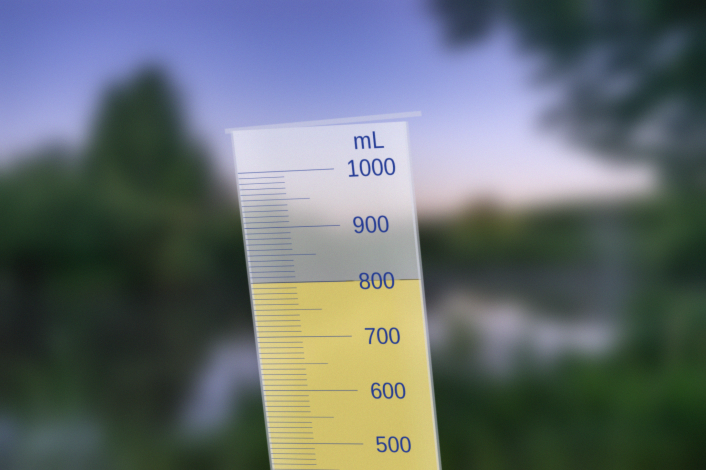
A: 800 mL
